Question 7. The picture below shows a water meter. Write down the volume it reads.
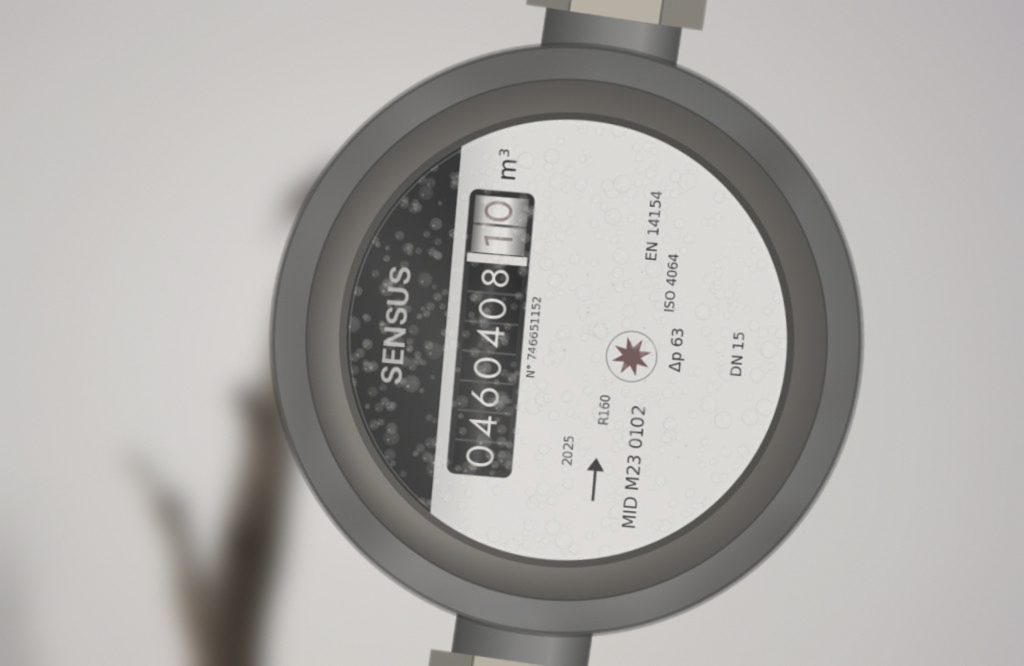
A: 460408.10 m³
